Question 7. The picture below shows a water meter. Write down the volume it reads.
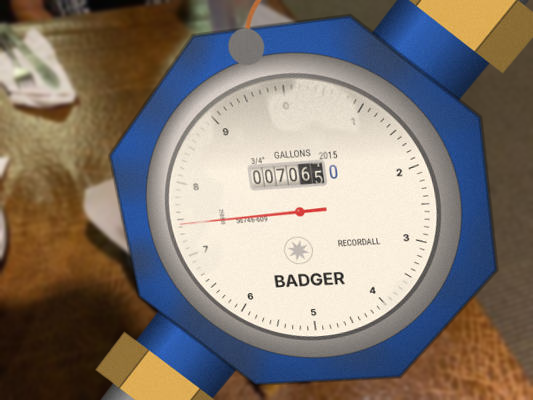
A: 70647.4 gal
